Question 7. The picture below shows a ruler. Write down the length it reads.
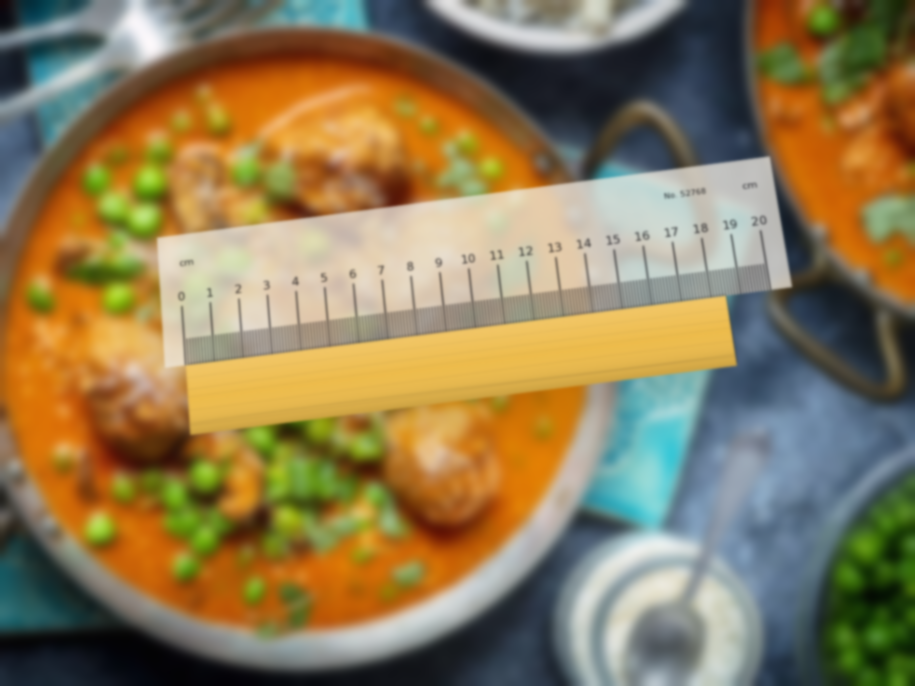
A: 18.5 cm
